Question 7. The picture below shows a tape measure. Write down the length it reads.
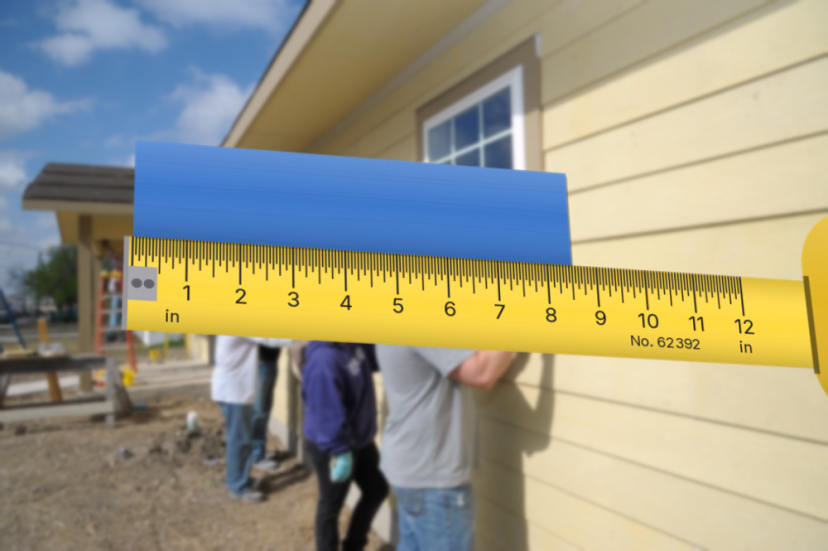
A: 8.5 in
